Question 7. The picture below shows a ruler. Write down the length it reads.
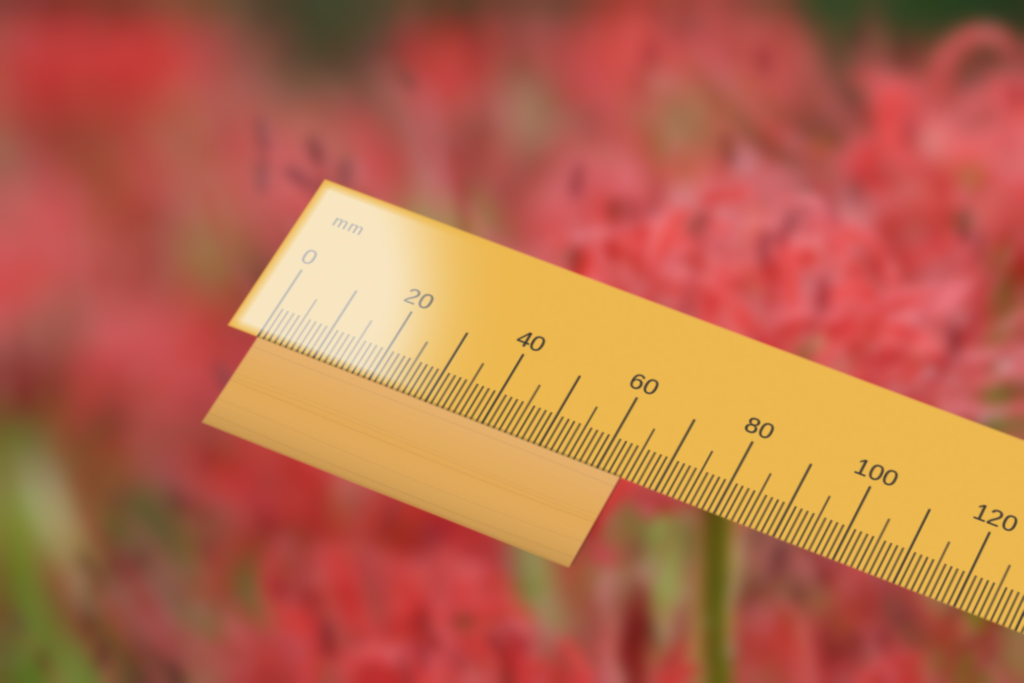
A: 64 mm
